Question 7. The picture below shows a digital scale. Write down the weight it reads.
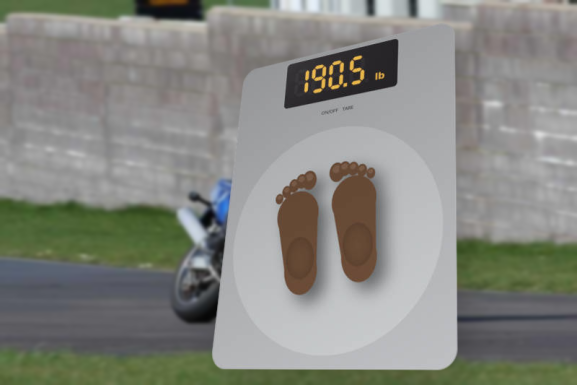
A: 190.5 lb
